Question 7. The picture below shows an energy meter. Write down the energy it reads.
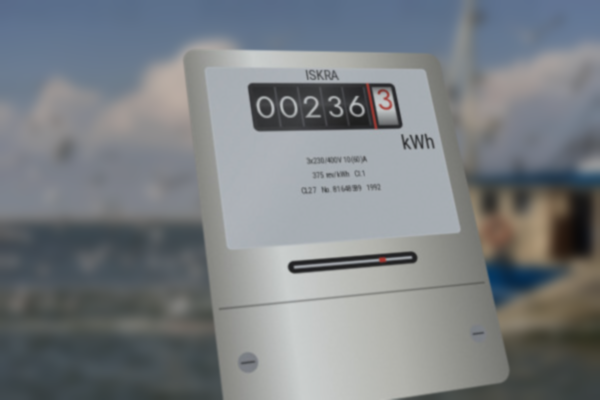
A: 236.3 kWh
